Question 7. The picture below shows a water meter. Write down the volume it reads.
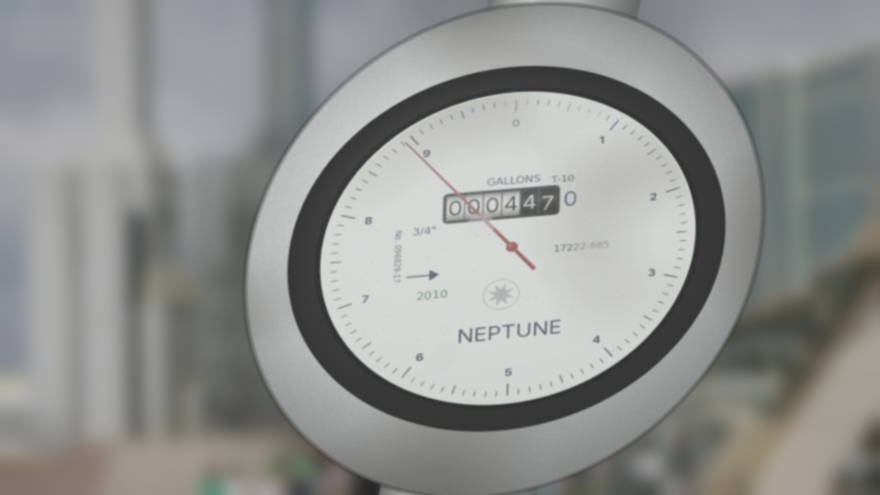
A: 4468.9 gal
